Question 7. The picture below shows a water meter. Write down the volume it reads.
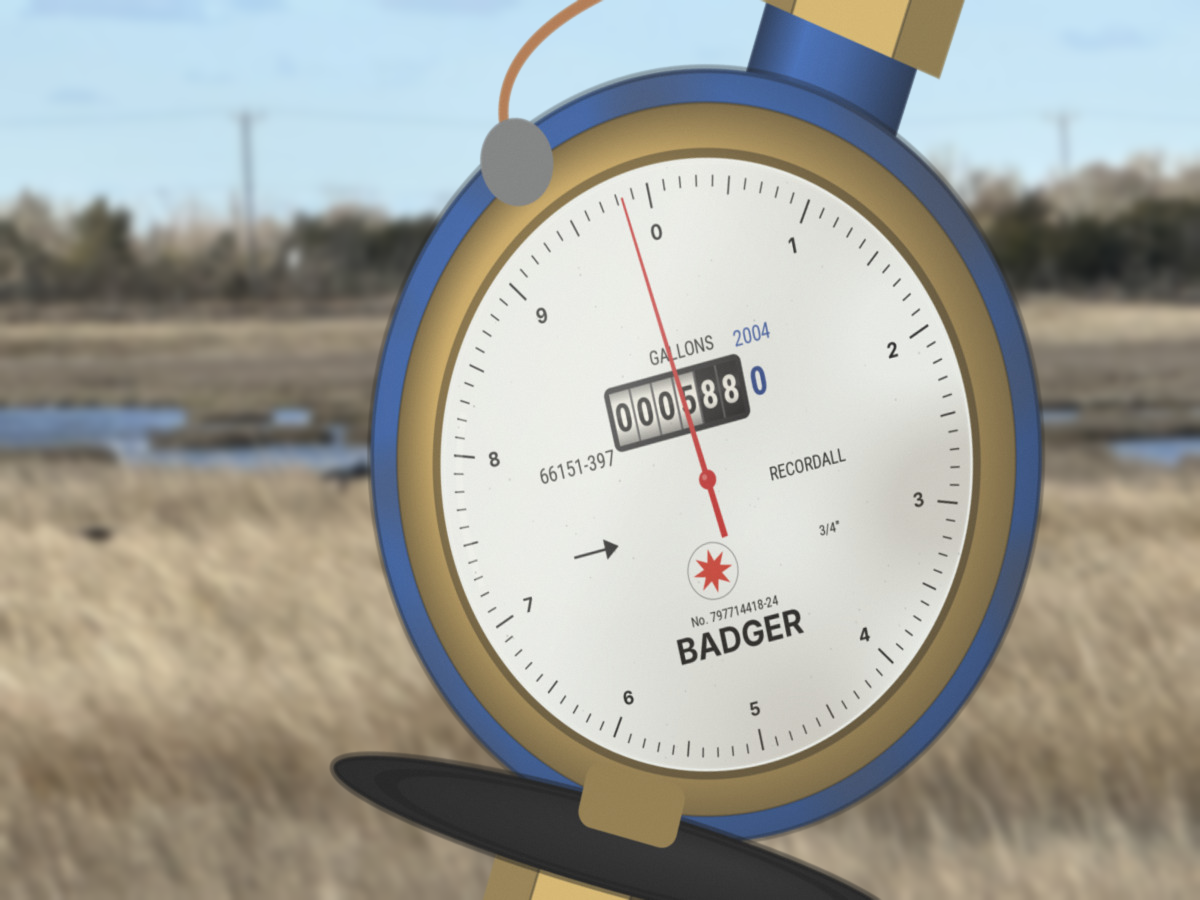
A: 5879.8 gal
